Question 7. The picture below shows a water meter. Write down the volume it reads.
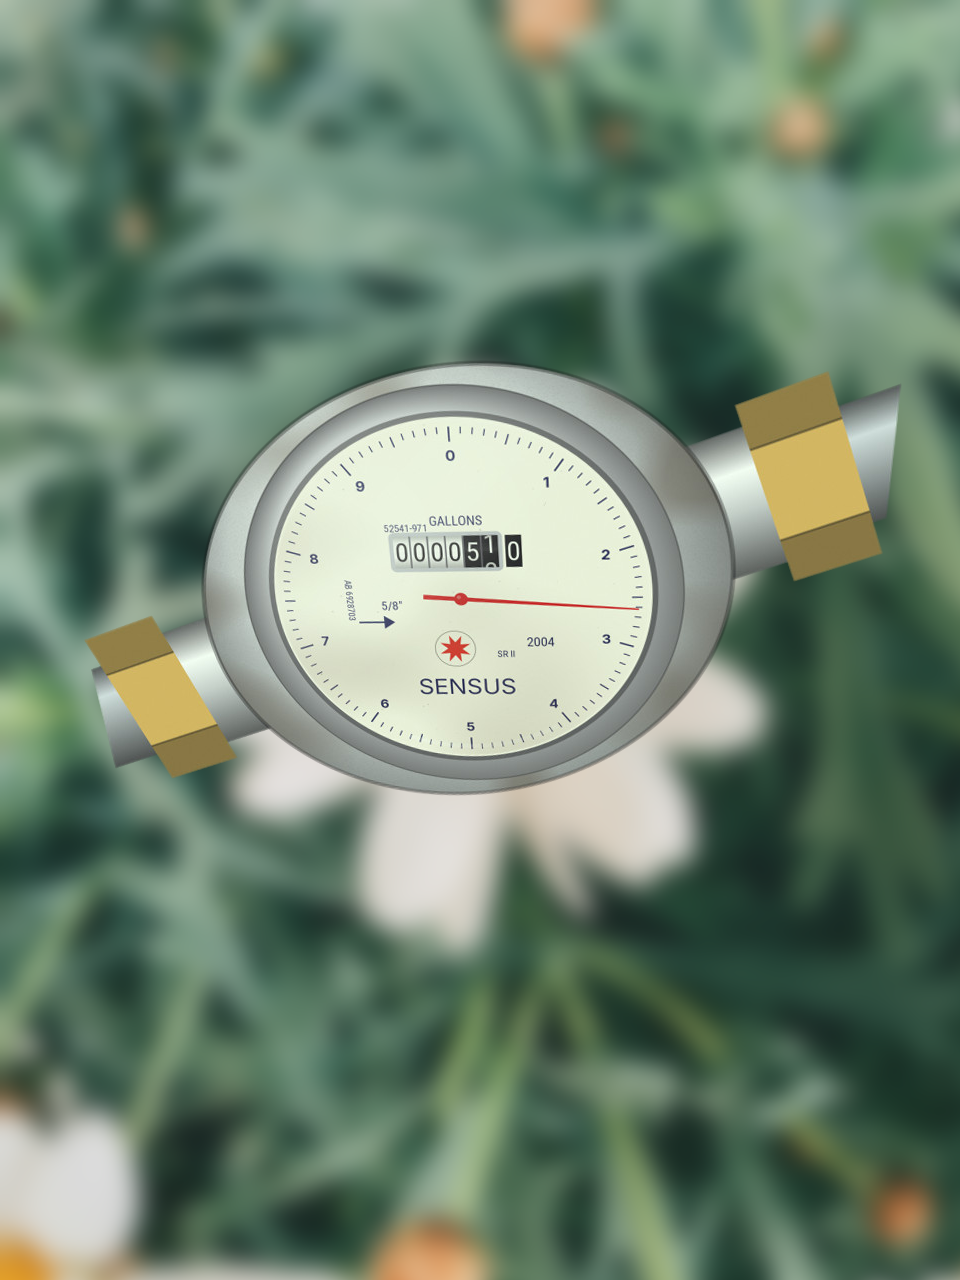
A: 512.6 gal
